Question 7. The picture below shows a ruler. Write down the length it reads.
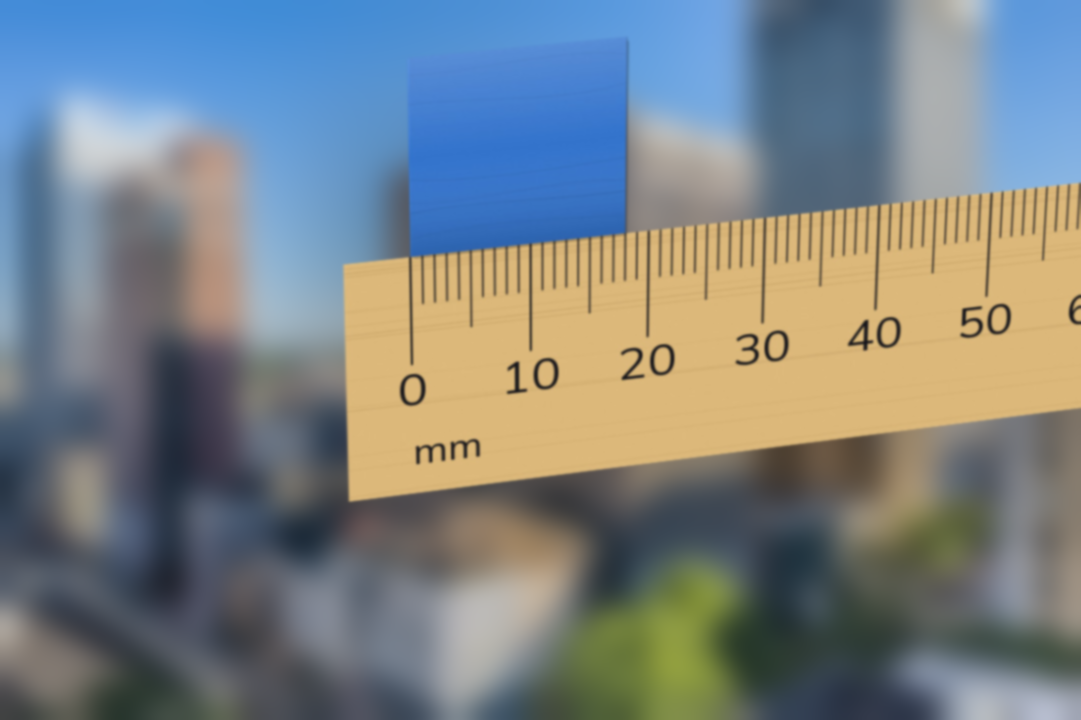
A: 18 mm
